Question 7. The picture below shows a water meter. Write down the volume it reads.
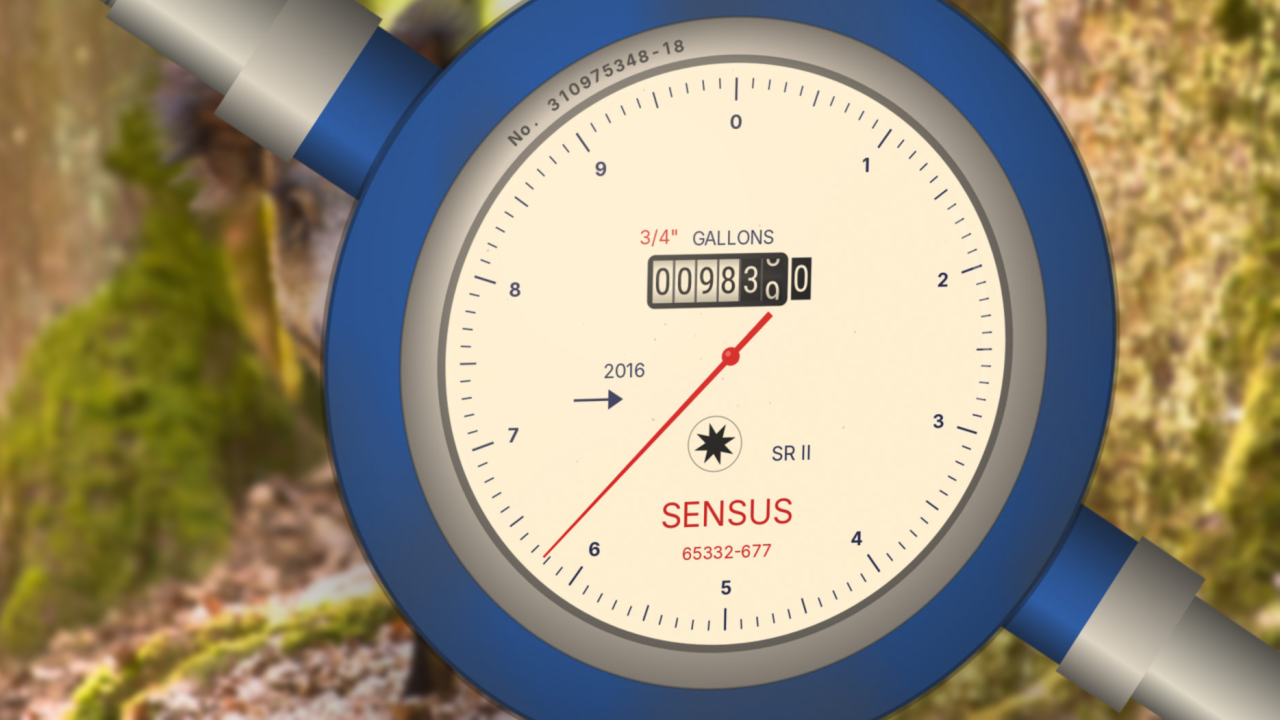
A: 98386.2 gal
